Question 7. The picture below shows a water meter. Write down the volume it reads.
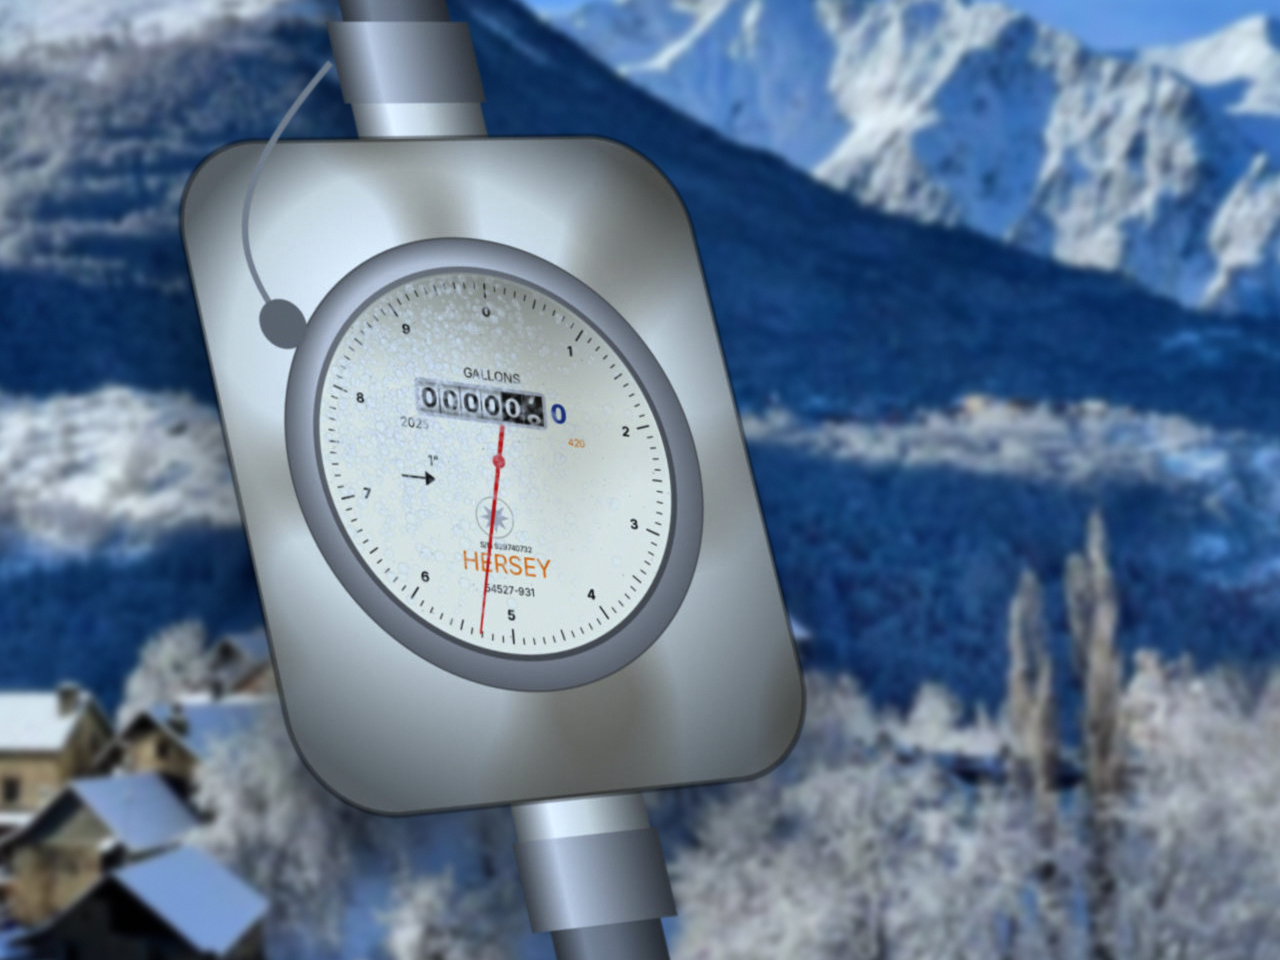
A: 75.3 gal
